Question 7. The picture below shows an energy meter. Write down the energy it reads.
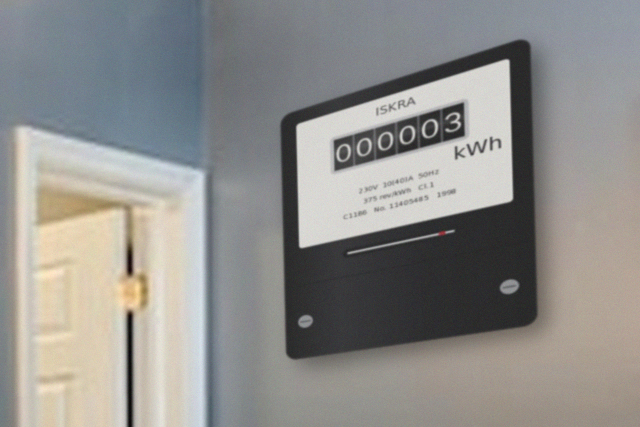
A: 3 kWh
